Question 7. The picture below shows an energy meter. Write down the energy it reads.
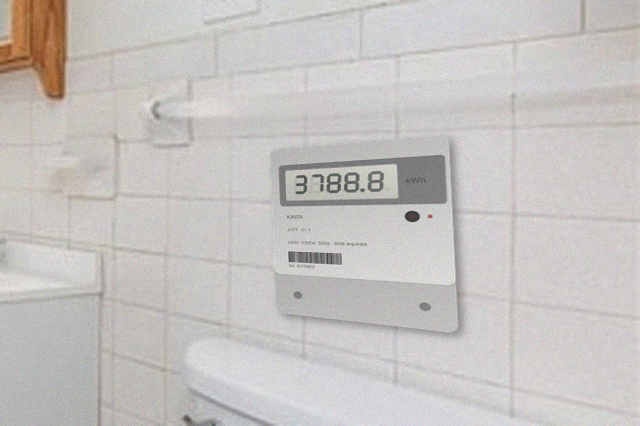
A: 3788.8 kWh
